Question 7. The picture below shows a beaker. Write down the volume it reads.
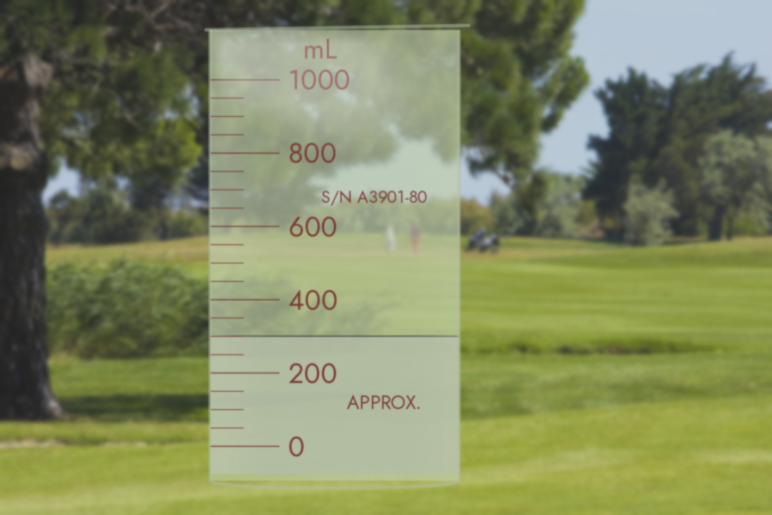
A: 300 mL
